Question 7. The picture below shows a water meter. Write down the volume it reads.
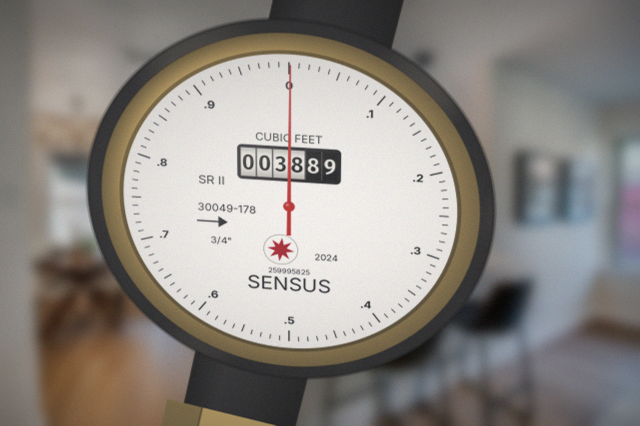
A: 3889.00 ft³
